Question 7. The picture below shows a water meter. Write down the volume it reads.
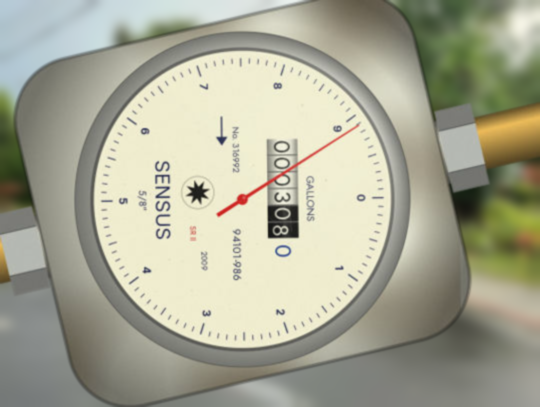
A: 3079.1 gal
